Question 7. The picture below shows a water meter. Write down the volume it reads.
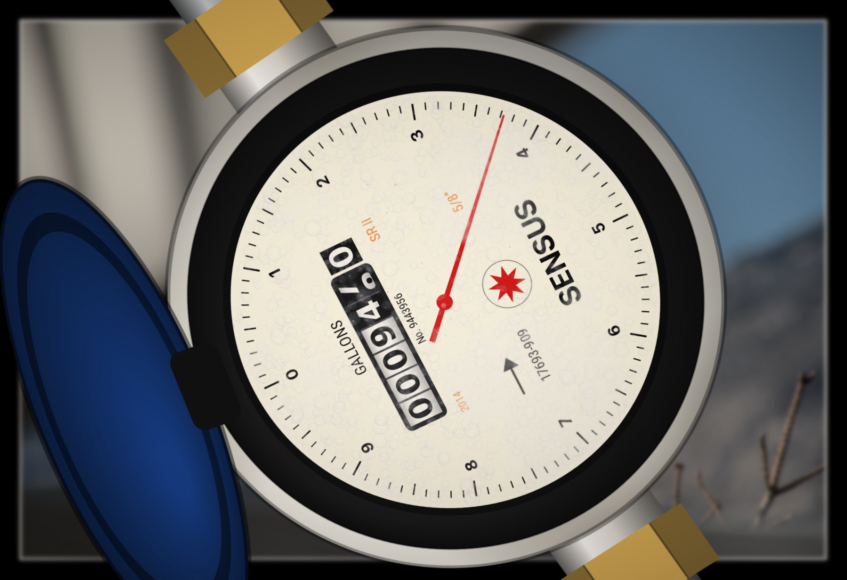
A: 9473.7 gal
